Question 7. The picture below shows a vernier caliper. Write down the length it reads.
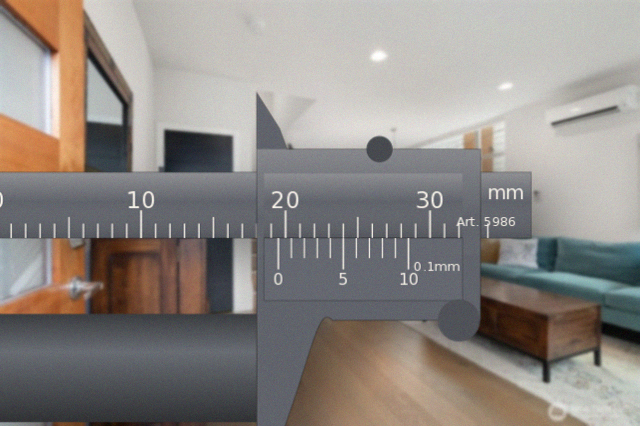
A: 19.5 mm
